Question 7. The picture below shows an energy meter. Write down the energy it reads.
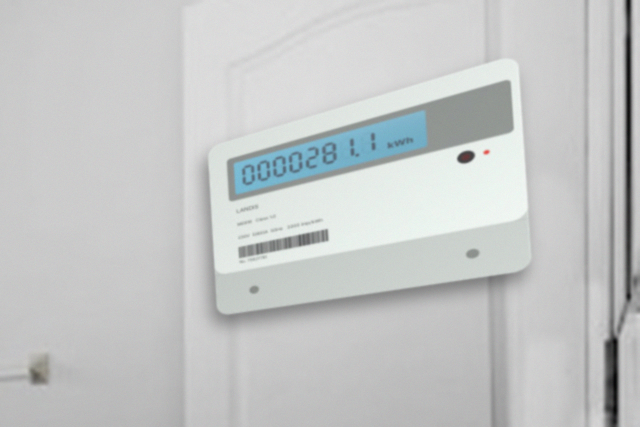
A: 281.1 kWh
